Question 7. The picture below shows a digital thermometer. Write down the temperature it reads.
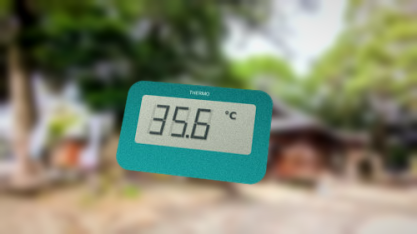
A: 35.6 °C
